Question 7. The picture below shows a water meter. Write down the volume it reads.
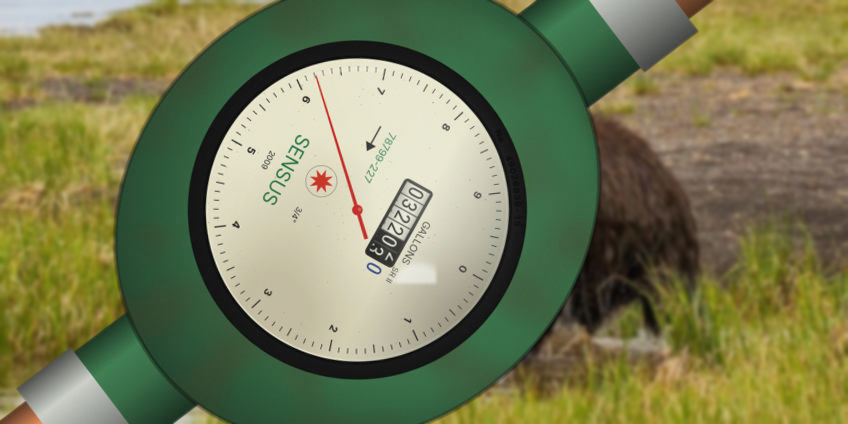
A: 322026.2 gal
